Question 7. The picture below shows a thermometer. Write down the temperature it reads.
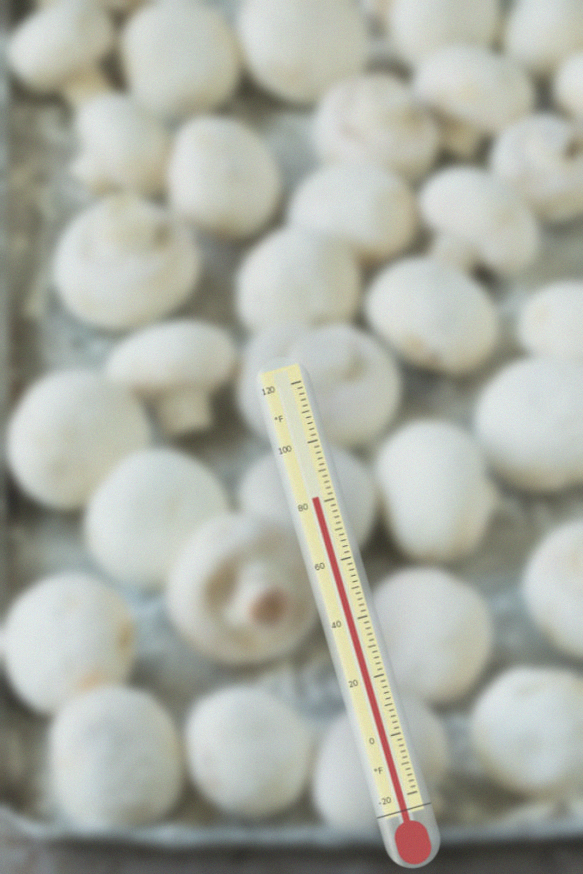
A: 82 °F
